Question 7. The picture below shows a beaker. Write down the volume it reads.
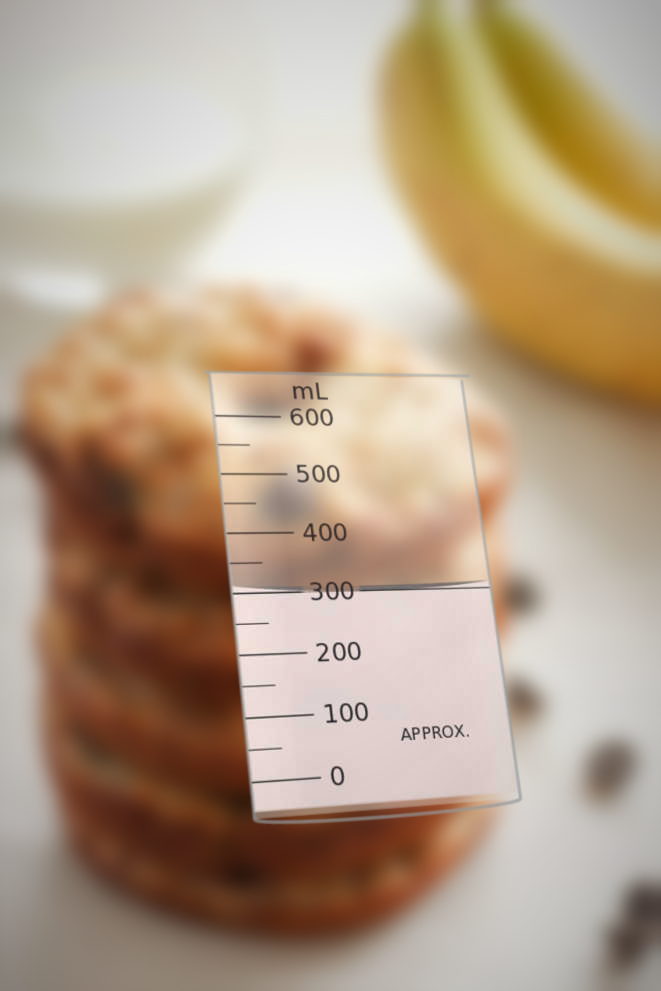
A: 300 mL
